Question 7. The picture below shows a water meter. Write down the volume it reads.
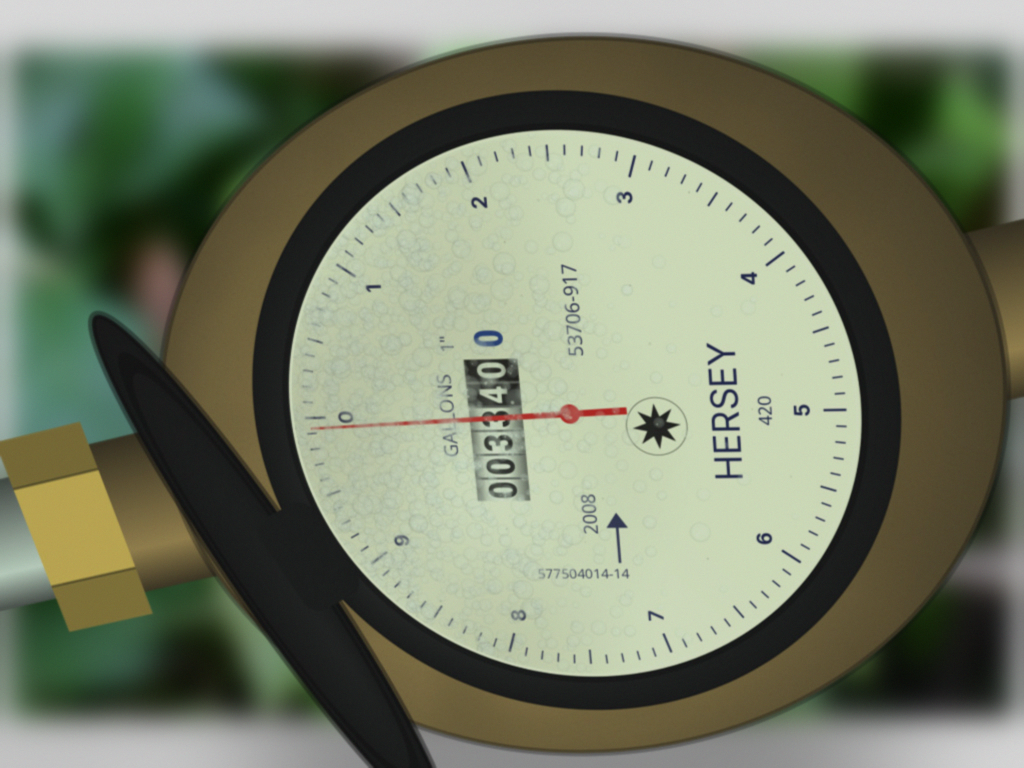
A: 33399.9 gal
